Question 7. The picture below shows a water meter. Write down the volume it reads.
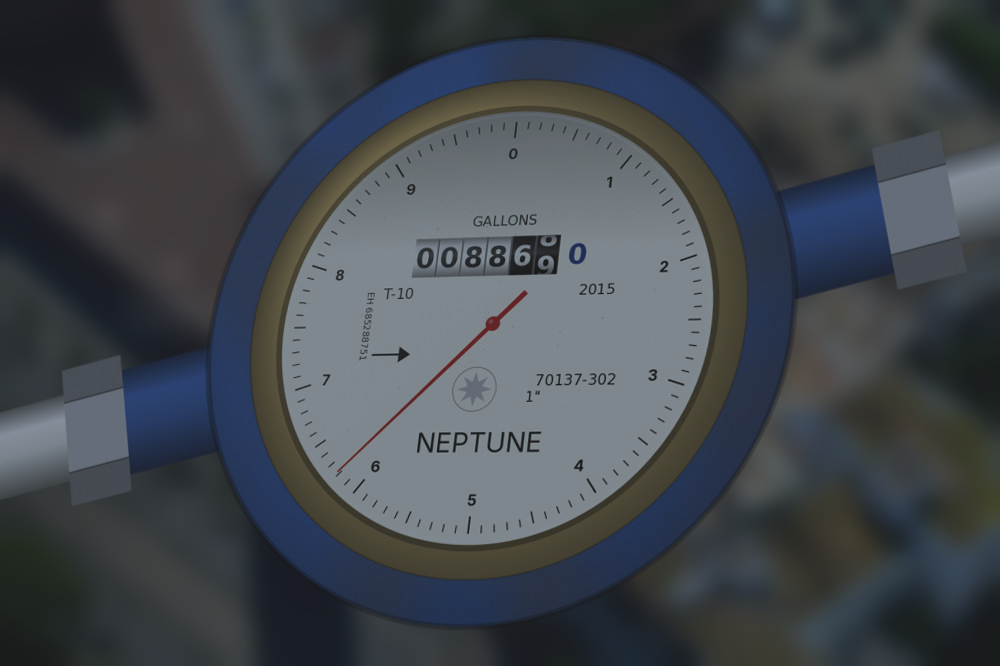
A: 88686.2 gal
